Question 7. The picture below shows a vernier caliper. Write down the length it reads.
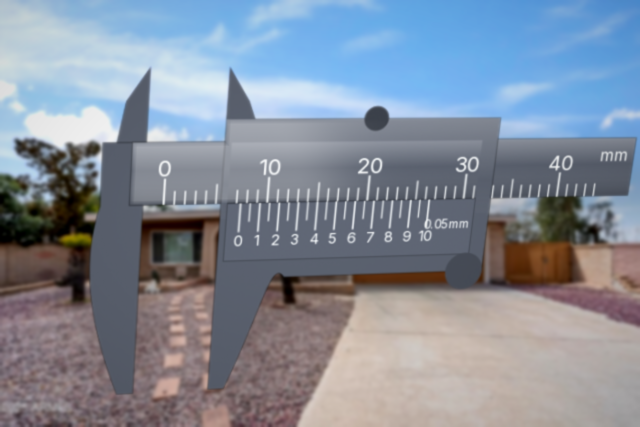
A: 7.4 mm
